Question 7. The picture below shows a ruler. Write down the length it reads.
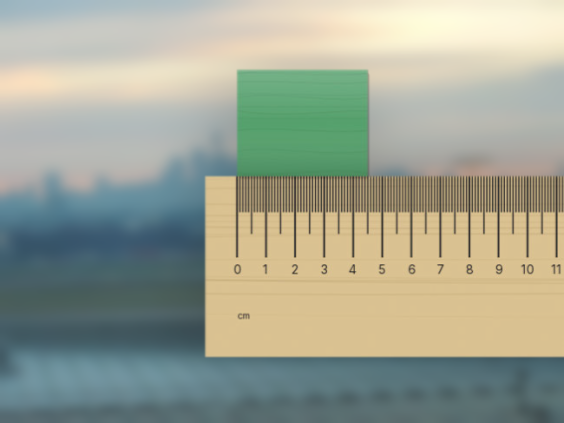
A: 4.5 cm
